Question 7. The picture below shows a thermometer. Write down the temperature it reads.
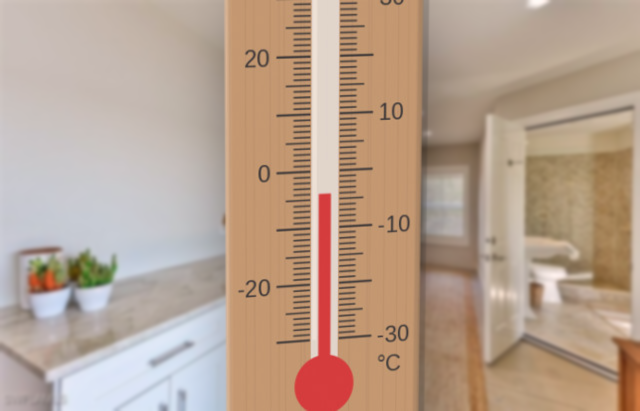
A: -4 °C
